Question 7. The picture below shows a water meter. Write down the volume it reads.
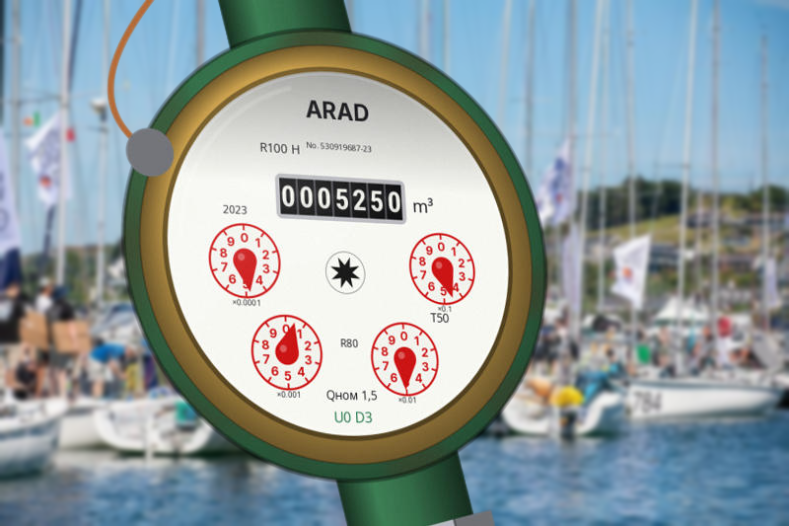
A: 5250.4504 m³
